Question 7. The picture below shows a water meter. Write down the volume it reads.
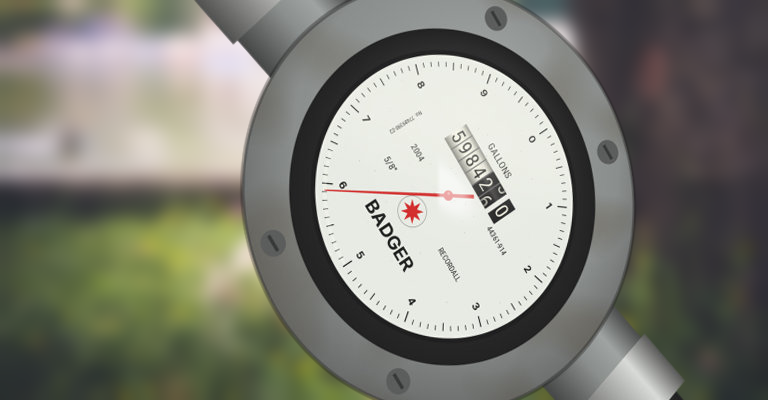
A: 5984255.9 gal
